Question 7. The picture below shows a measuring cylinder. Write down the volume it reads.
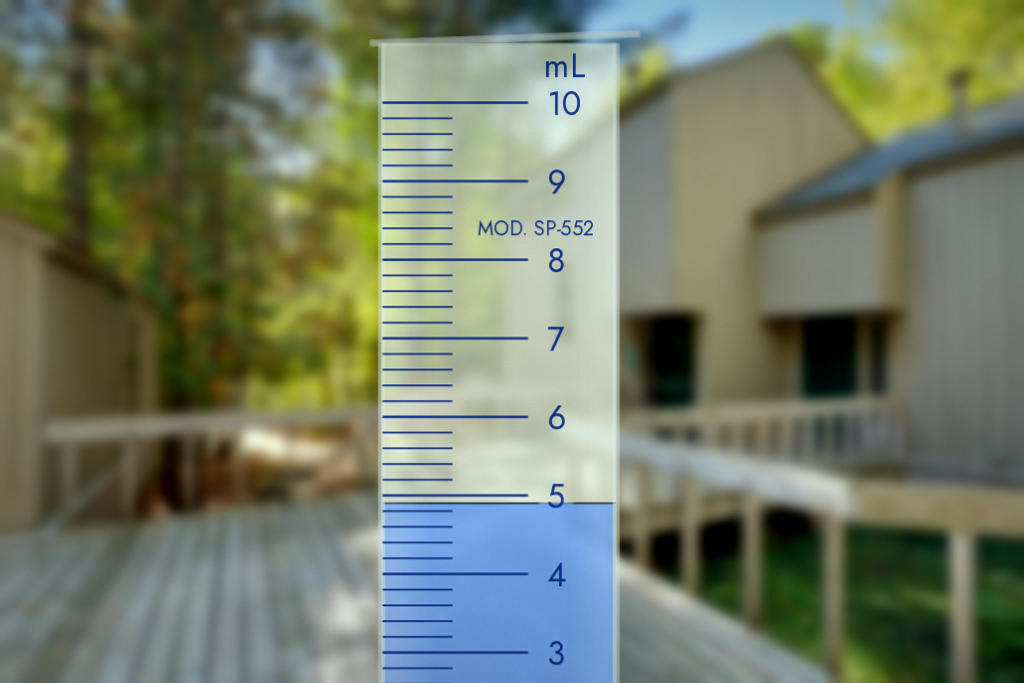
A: 4.9 mL
